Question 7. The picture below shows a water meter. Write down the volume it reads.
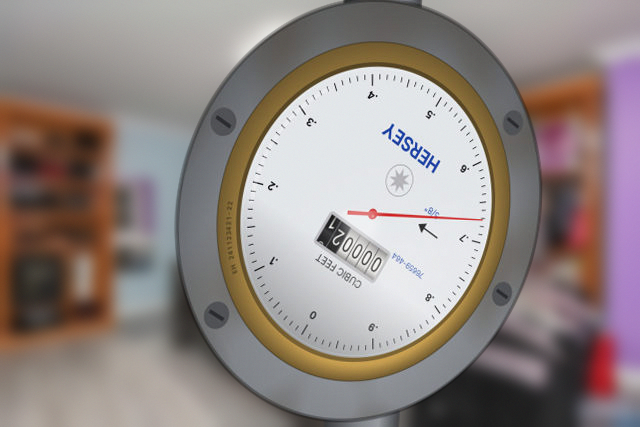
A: 20.67 ft³
